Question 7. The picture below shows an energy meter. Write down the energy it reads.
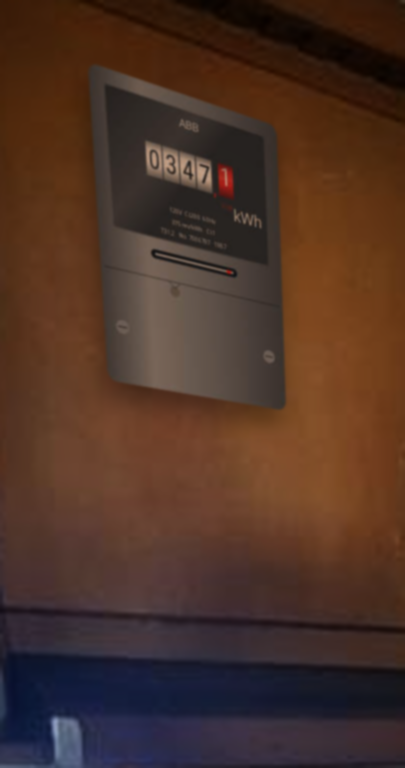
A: 347.1 kWh
